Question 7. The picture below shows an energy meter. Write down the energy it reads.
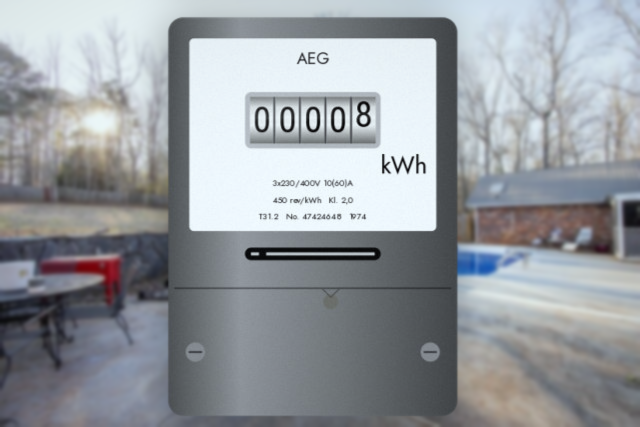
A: 8 kWh
